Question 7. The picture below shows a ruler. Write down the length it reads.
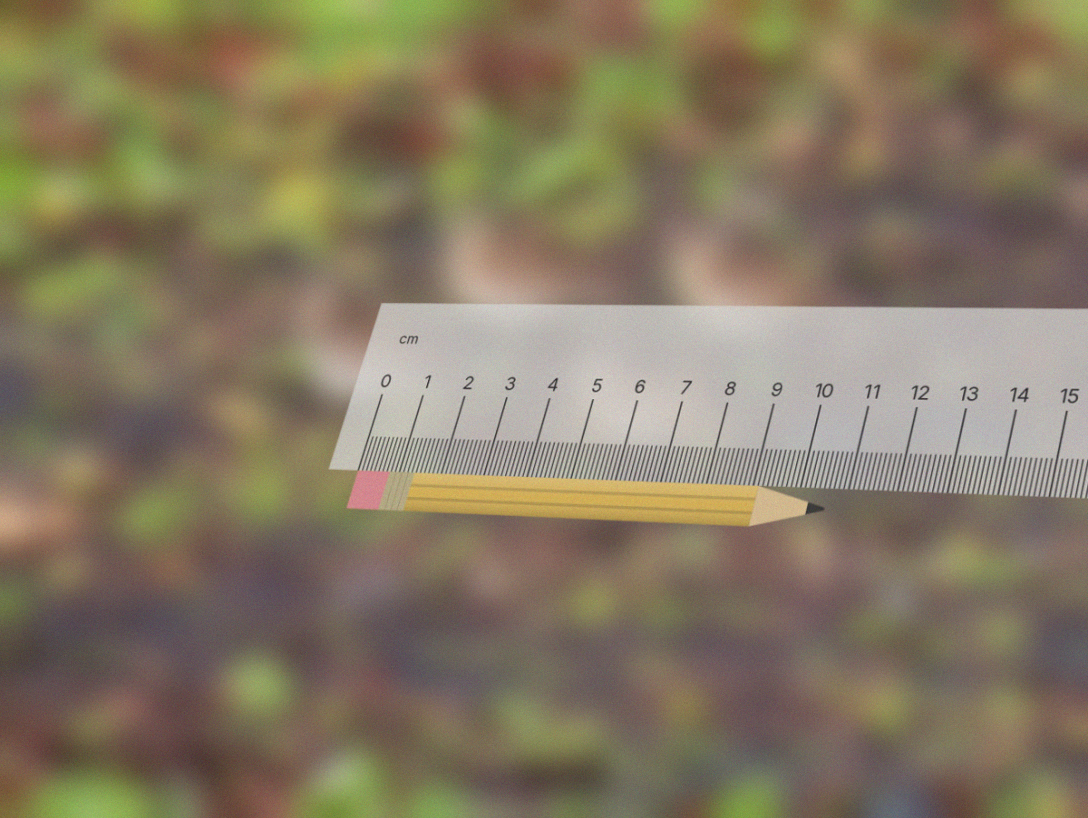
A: 10.6 cm
